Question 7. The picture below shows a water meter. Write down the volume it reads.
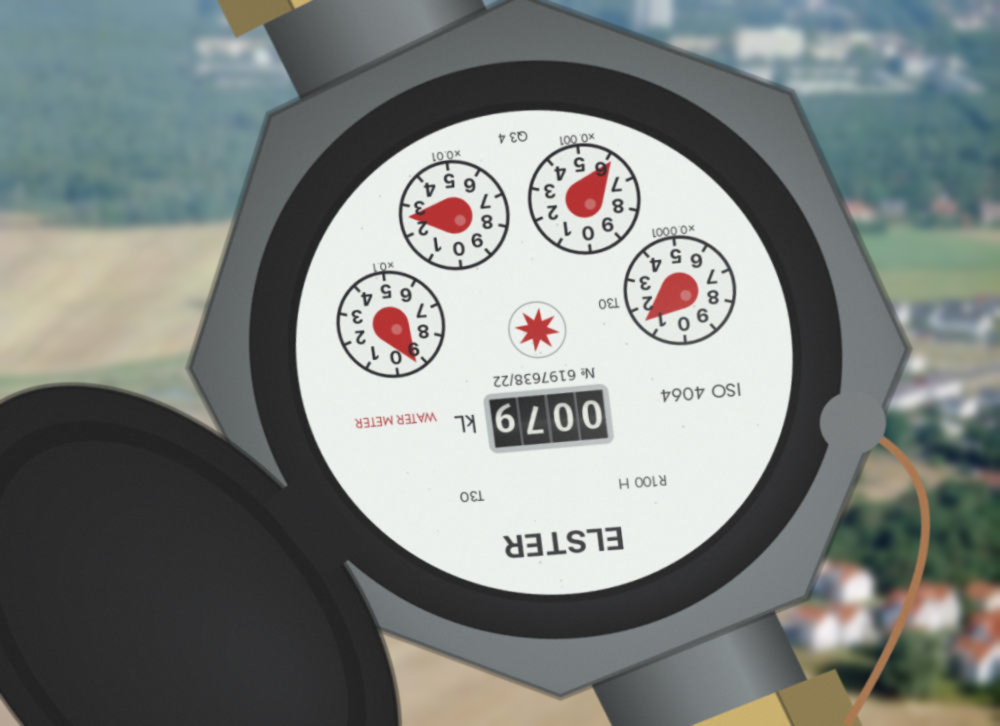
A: 78.9261 kL
